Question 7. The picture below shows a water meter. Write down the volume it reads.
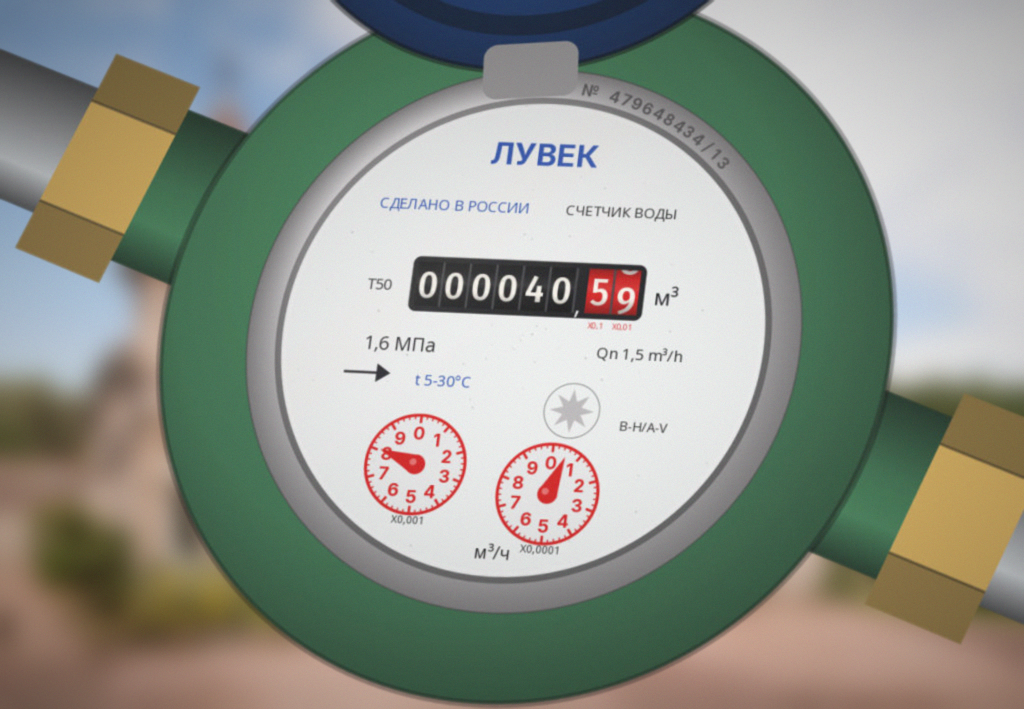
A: 40.5880 m³
